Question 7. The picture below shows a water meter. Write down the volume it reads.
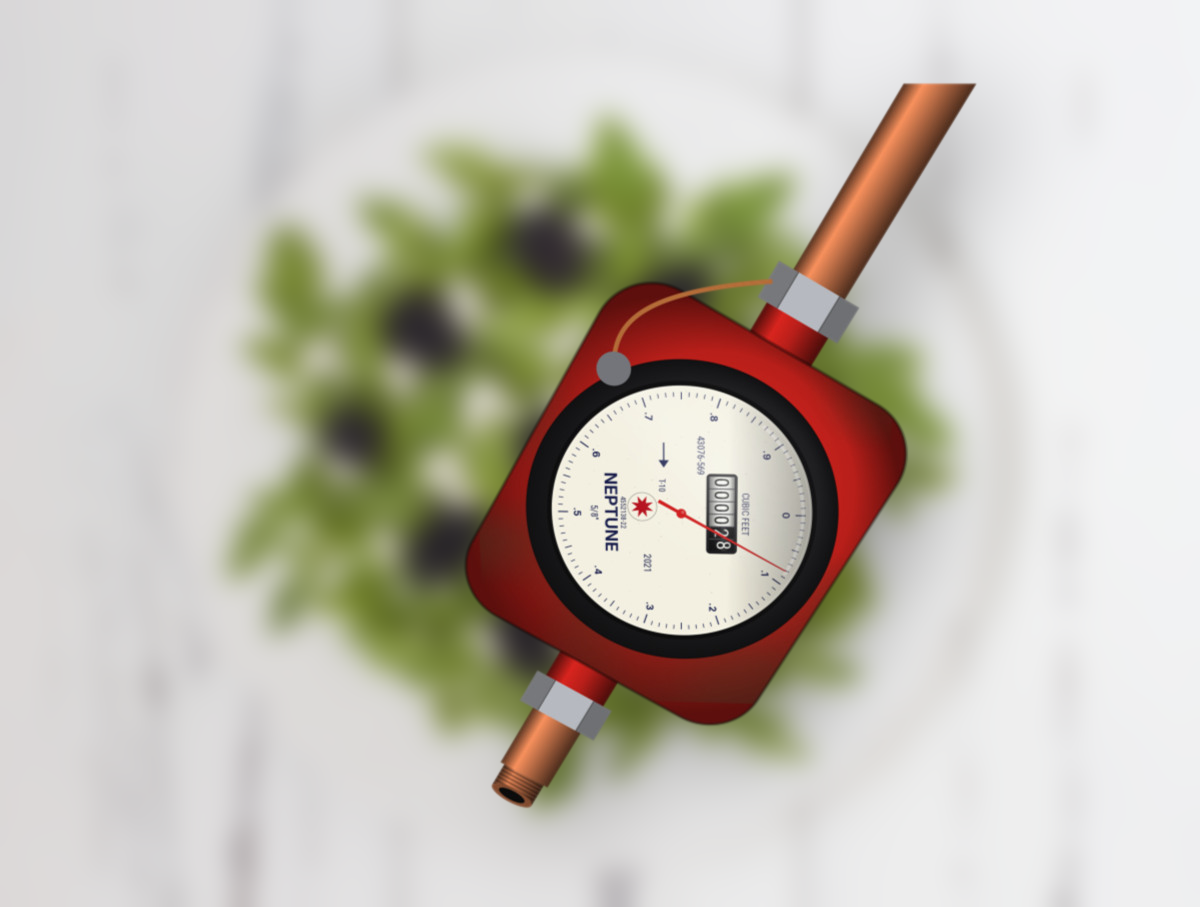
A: 28.08 ft³
